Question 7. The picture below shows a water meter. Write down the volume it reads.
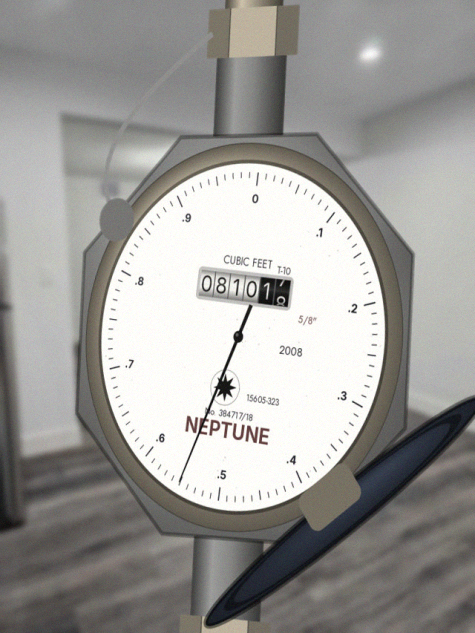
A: 81017.55 ft³
